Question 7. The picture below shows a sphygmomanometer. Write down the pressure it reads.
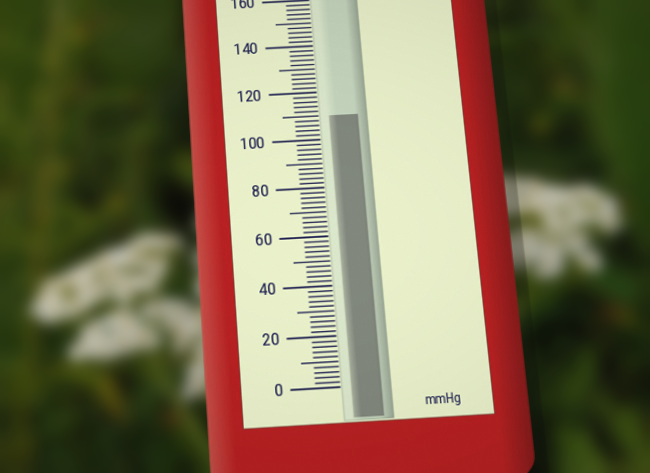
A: 110 mmHg
